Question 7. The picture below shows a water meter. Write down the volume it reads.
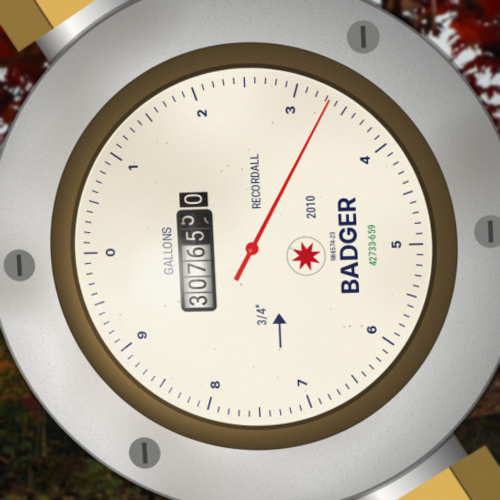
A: 3076553.3 gal
